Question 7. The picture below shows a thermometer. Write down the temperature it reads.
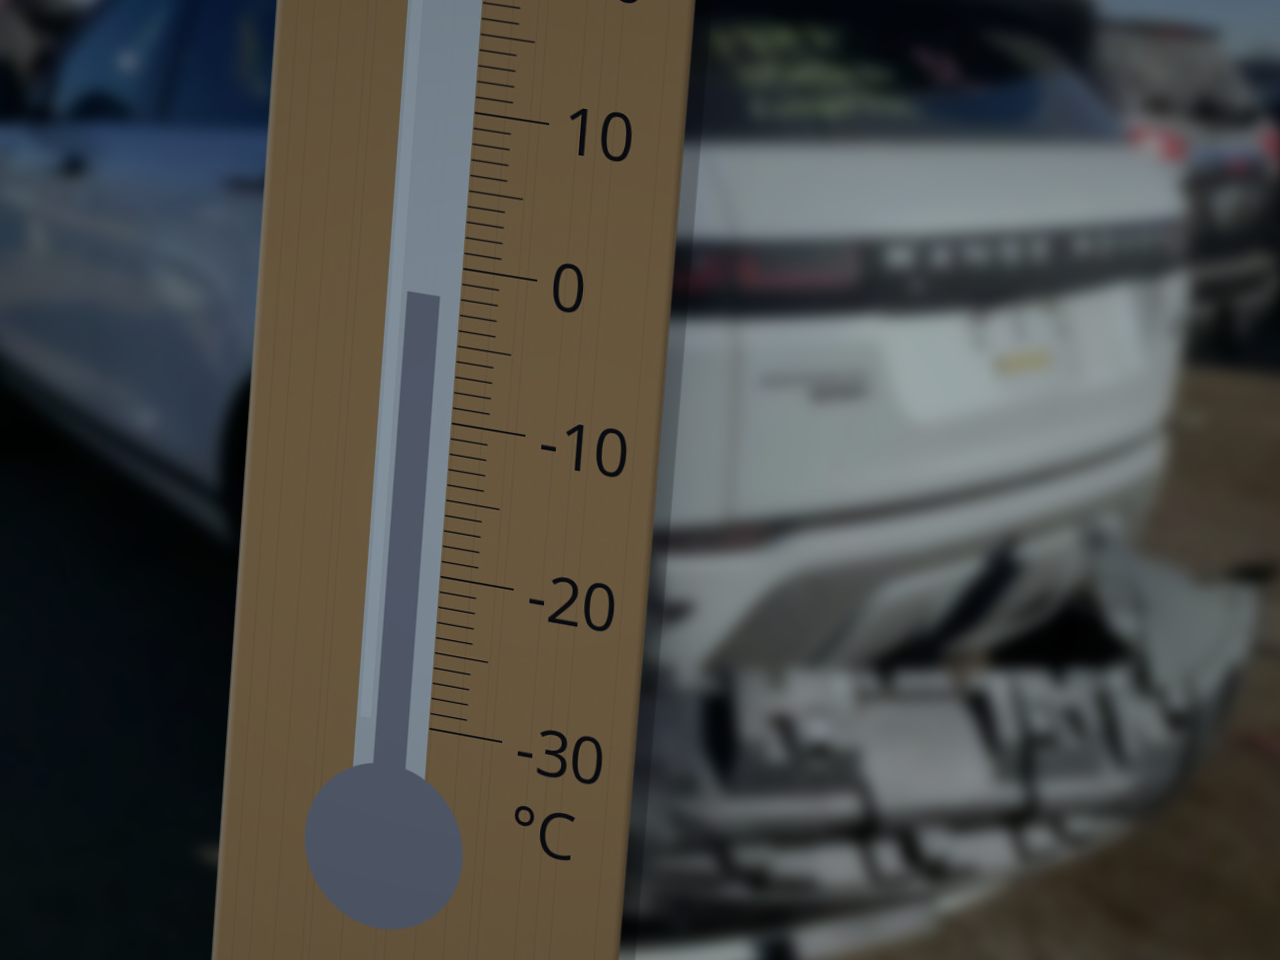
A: -2 °C
